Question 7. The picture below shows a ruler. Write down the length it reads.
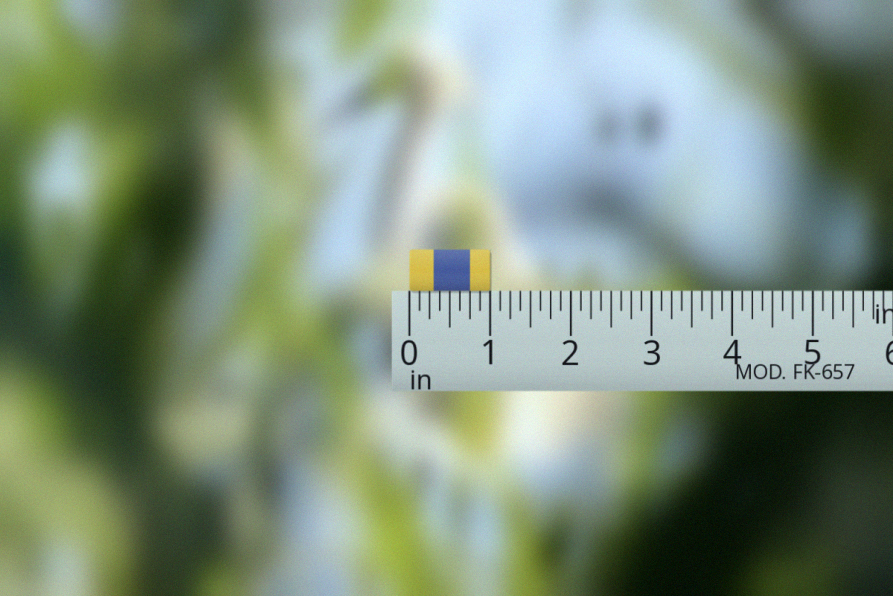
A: 1 in
